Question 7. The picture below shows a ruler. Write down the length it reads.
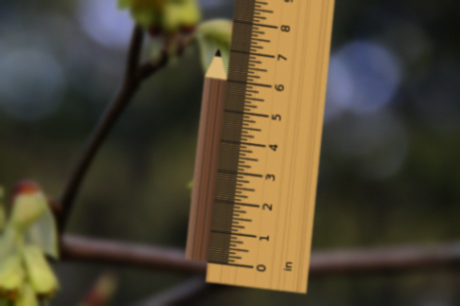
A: 7 in
